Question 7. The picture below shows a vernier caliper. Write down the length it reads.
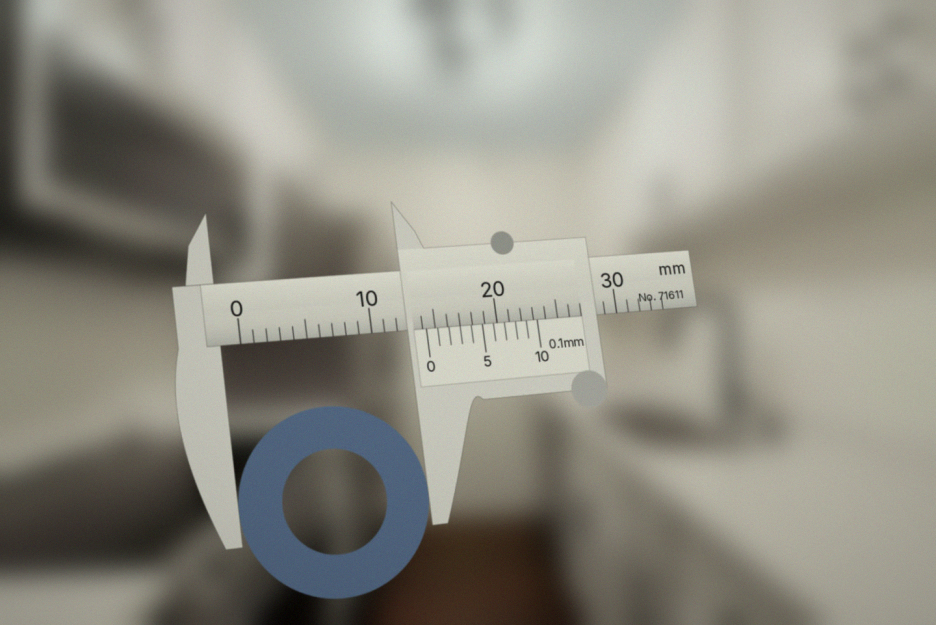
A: 14.3 mm
